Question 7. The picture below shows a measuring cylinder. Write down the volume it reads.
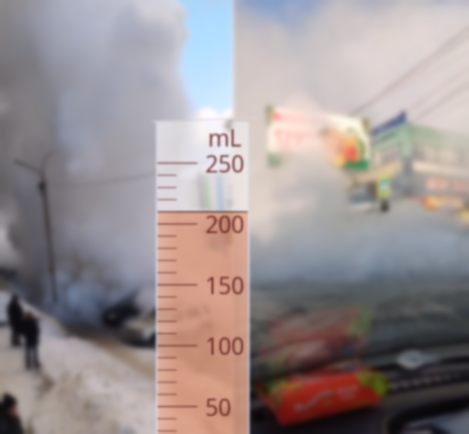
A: 210 mL
